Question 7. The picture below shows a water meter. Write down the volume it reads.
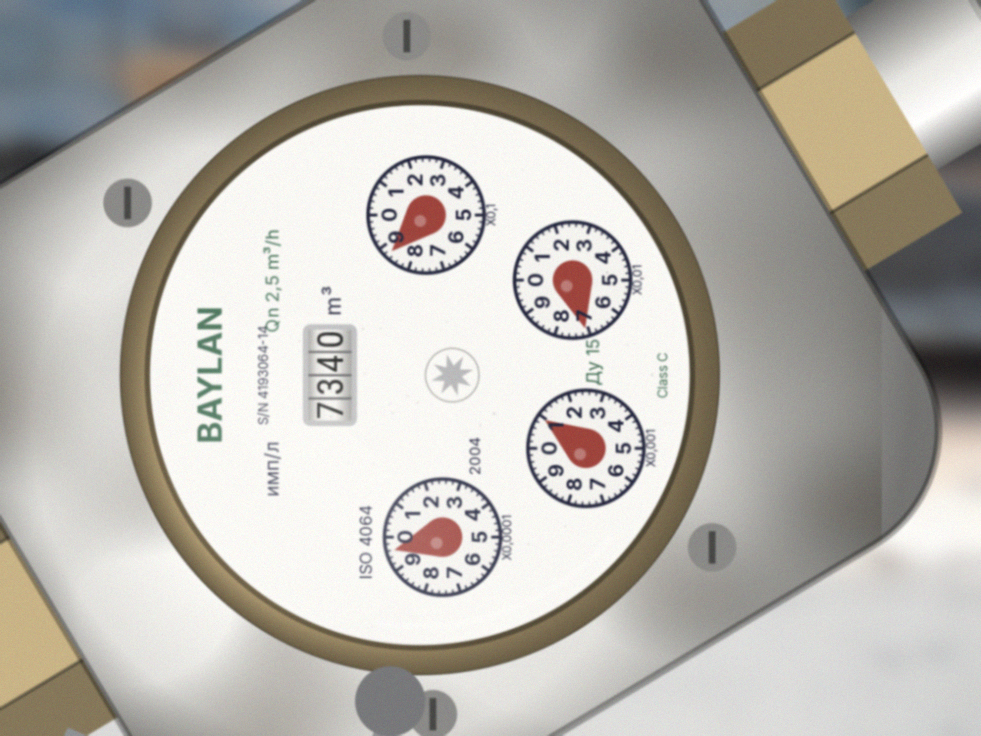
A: 7340.8709 m³
